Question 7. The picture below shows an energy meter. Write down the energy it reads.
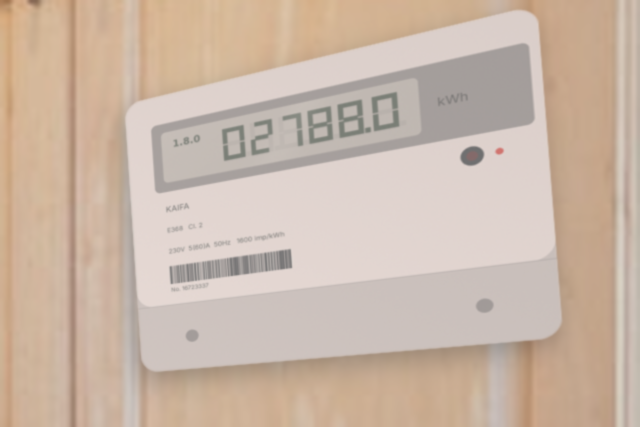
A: 2788.0 kWh
